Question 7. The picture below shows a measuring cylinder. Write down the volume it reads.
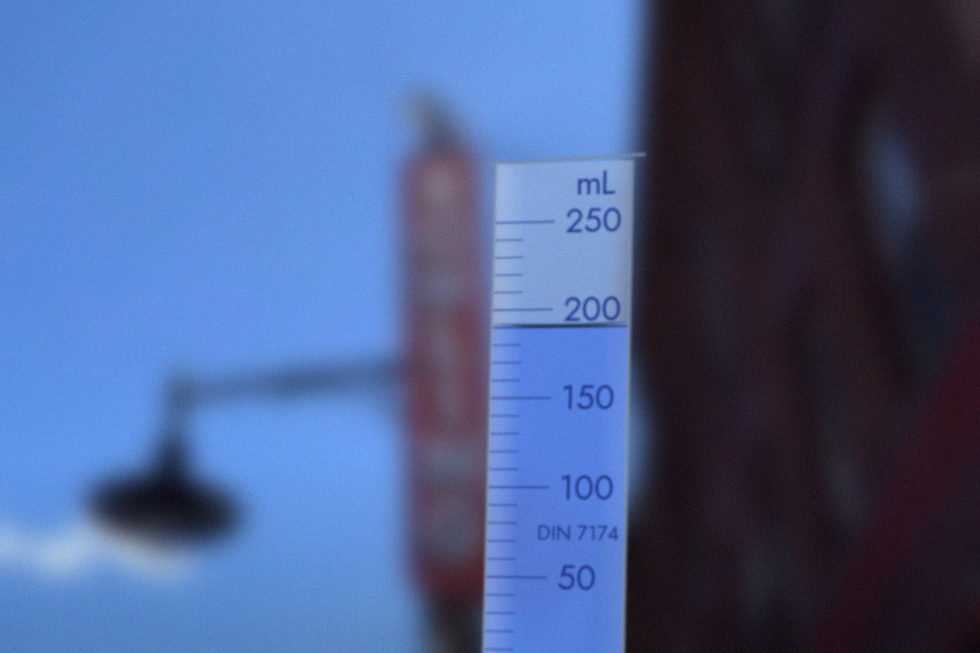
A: 190 mL
